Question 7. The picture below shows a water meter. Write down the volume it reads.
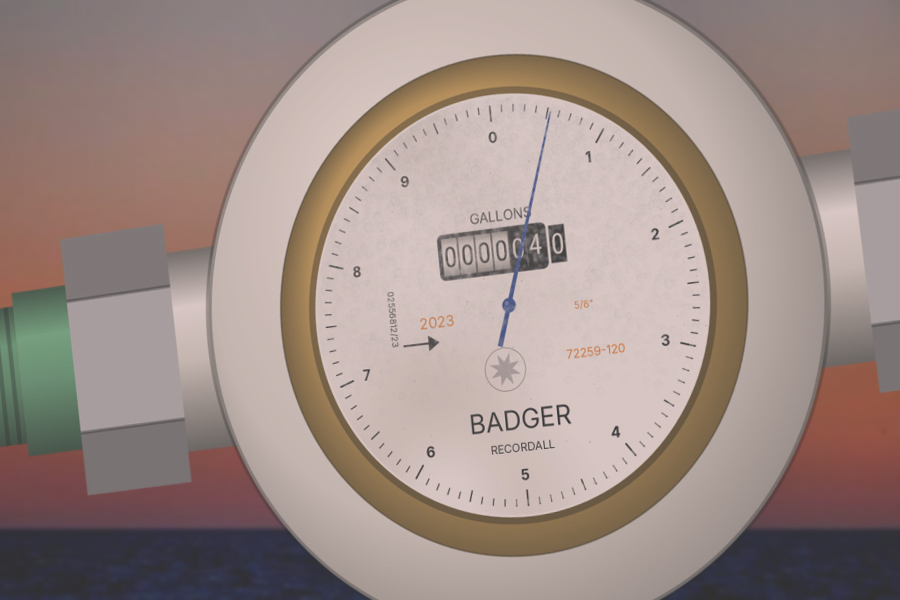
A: 40.5 gal
